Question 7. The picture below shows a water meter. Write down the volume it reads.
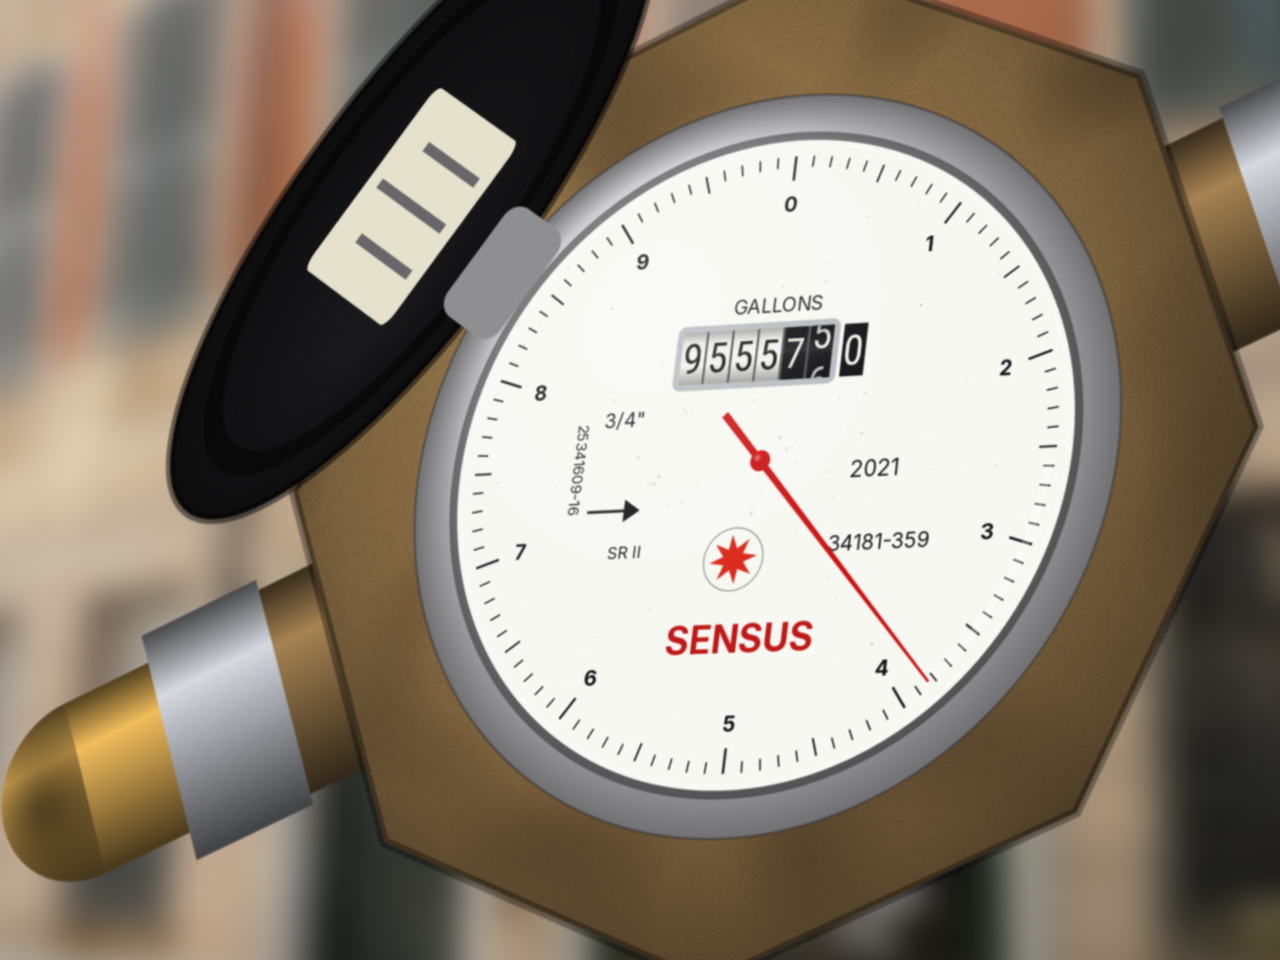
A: 9555753.8 gal
